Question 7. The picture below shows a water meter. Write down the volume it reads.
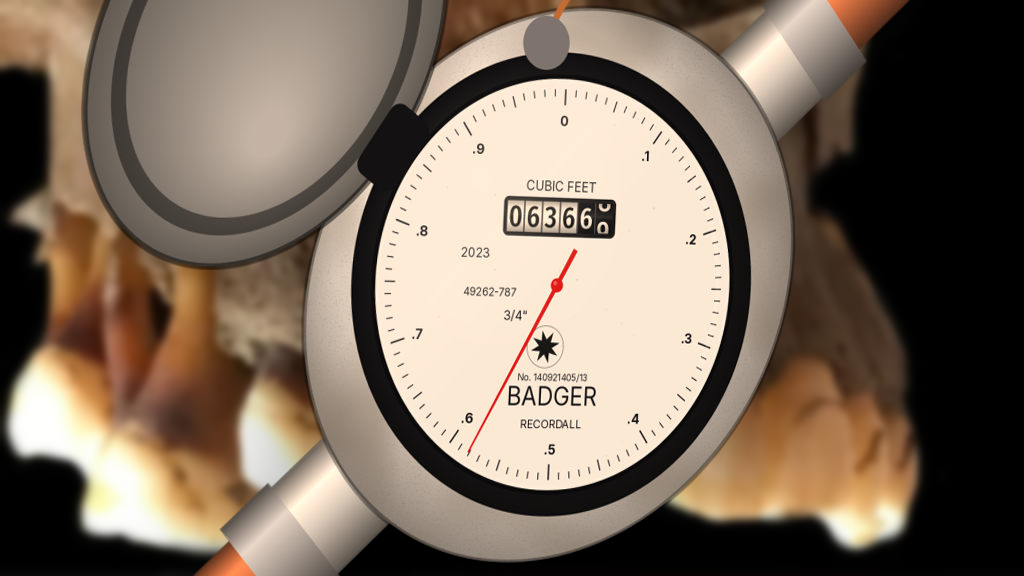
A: 63668.58 ft³
